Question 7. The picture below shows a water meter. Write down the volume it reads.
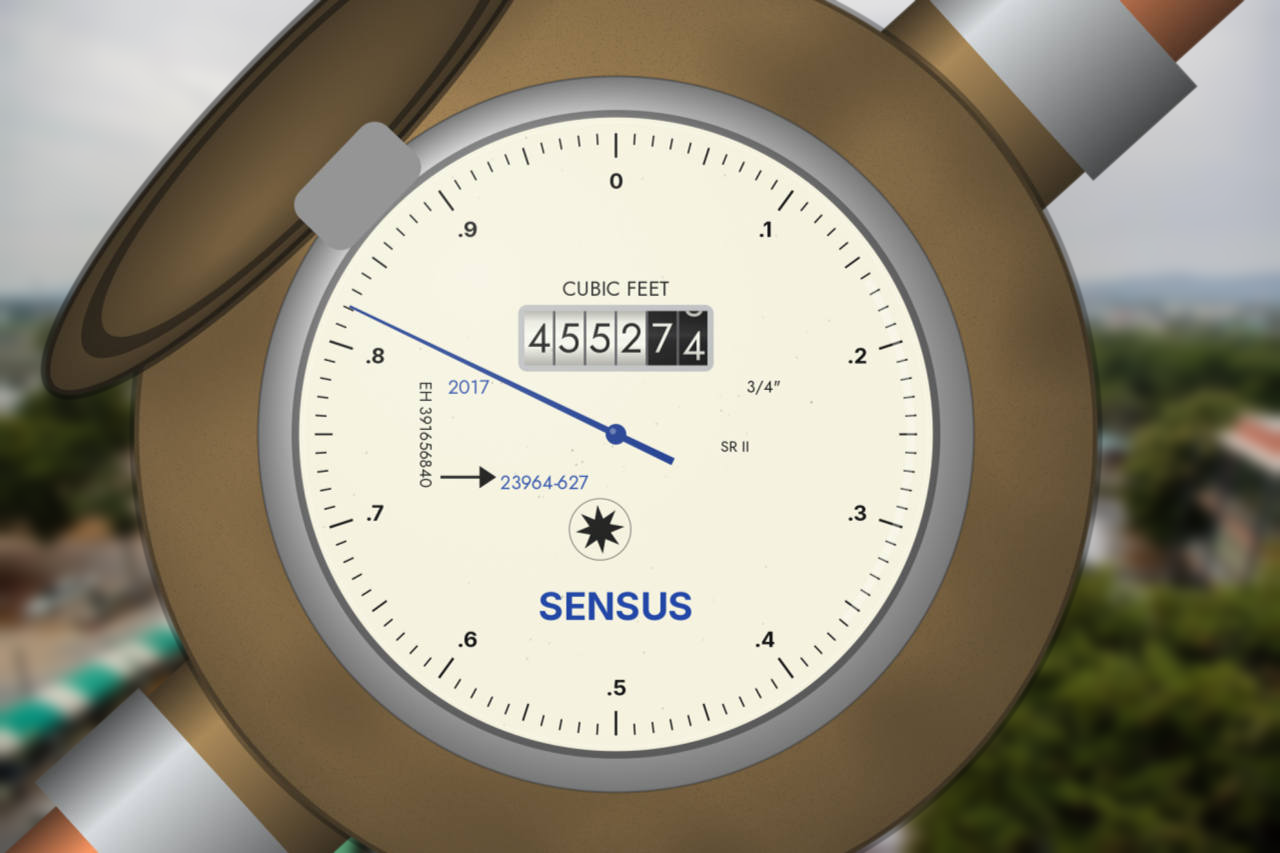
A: 455273.82 ft³
